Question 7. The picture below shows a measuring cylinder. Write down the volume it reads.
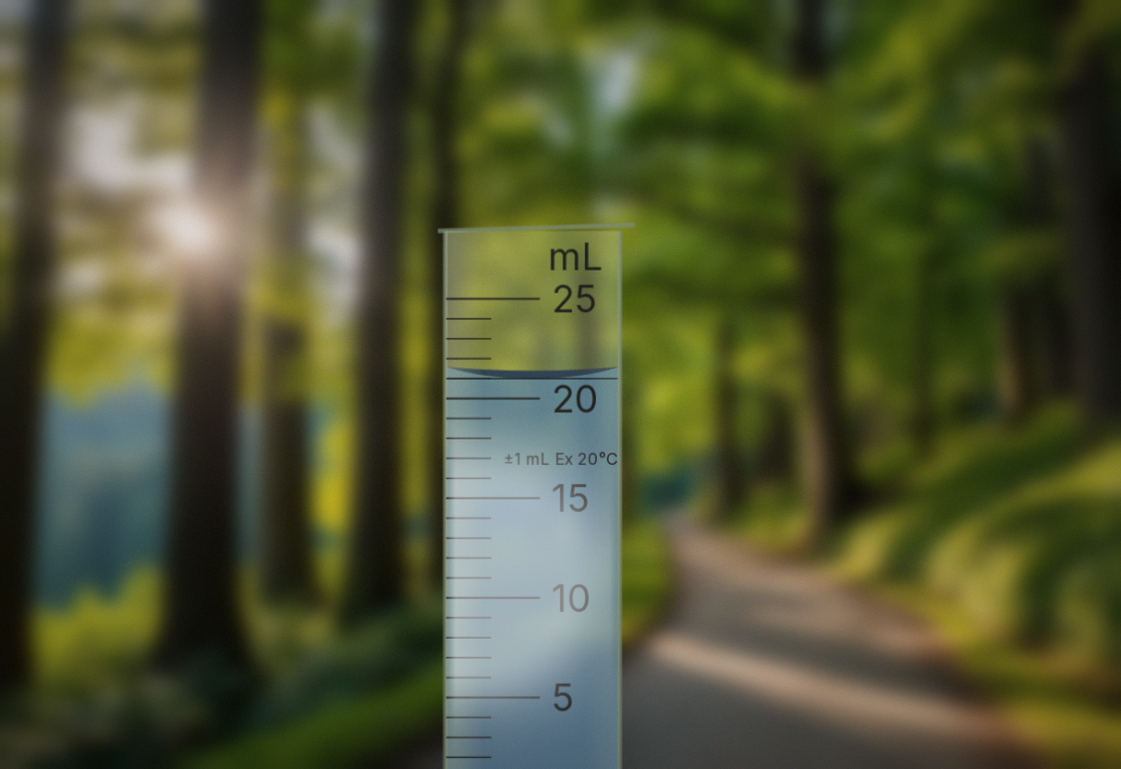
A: 21 mL
